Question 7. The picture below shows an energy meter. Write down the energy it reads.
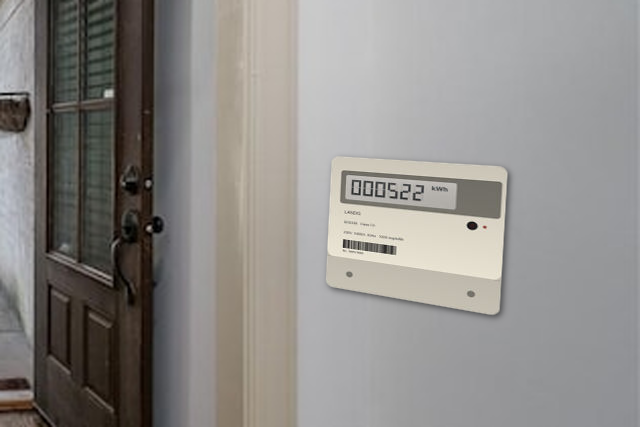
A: 522 kWh
